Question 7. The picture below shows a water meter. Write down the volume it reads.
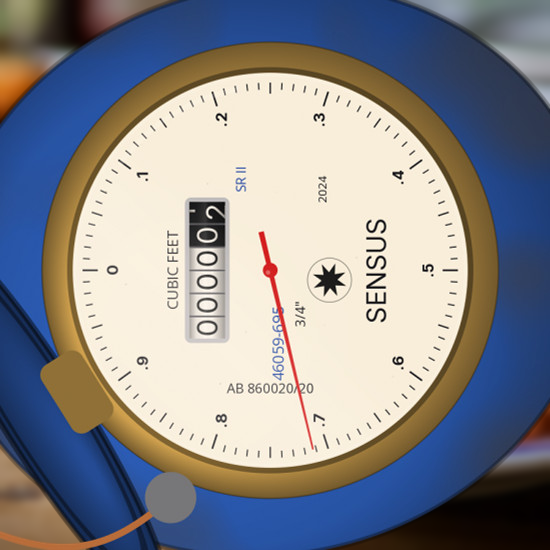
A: 1.71 ft³
